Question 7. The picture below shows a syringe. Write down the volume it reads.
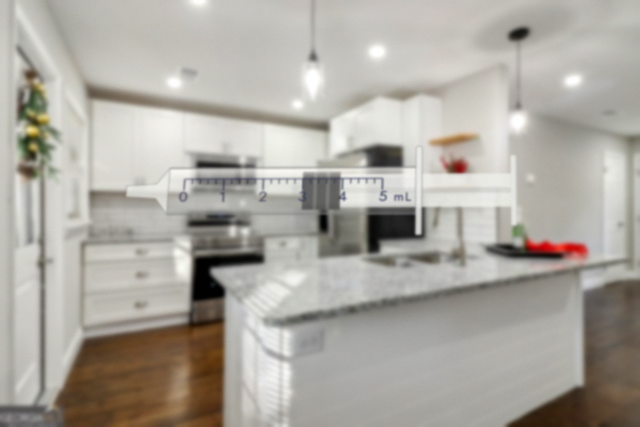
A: 3 mL
